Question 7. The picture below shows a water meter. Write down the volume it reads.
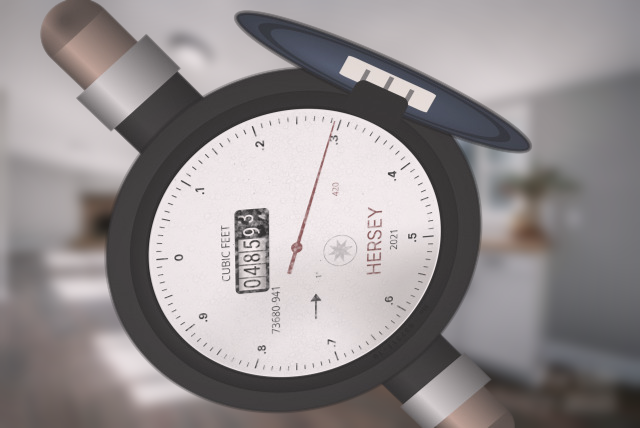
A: 48593.29 ft³
